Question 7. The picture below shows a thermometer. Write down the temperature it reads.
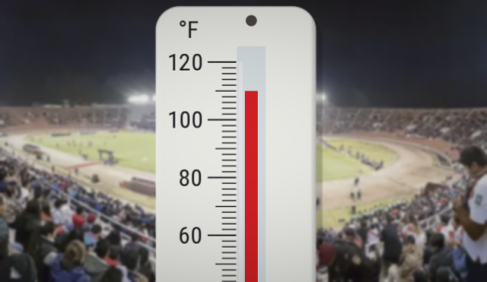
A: 110 °F
